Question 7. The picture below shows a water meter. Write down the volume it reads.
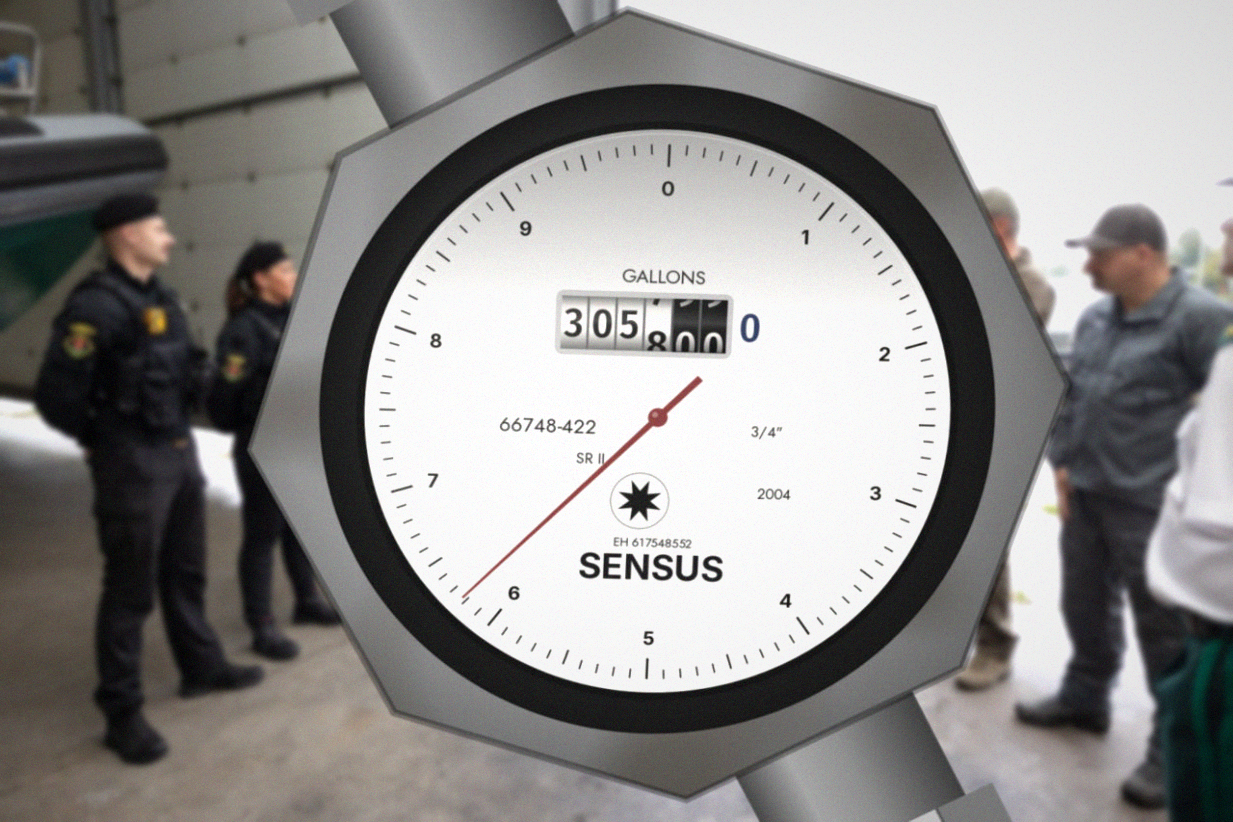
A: 3057996.2 gal
